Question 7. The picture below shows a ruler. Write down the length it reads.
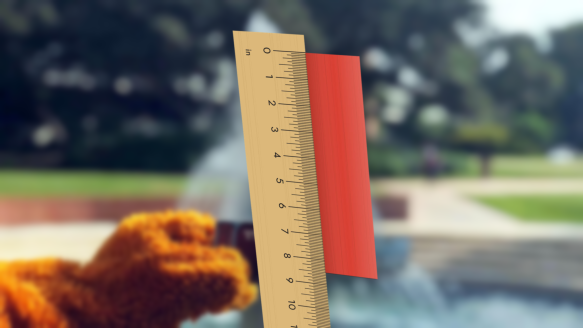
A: 8.5 in
